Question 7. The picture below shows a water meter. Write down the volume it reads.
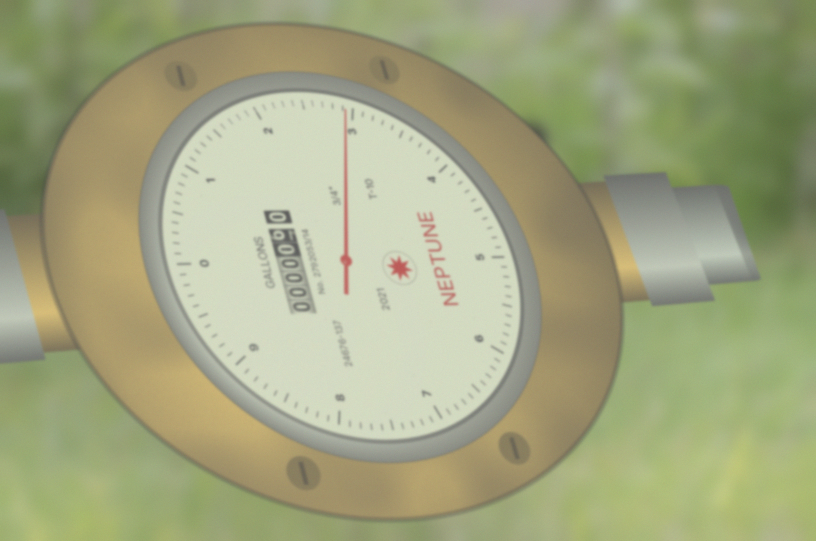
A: 62.9 gal
